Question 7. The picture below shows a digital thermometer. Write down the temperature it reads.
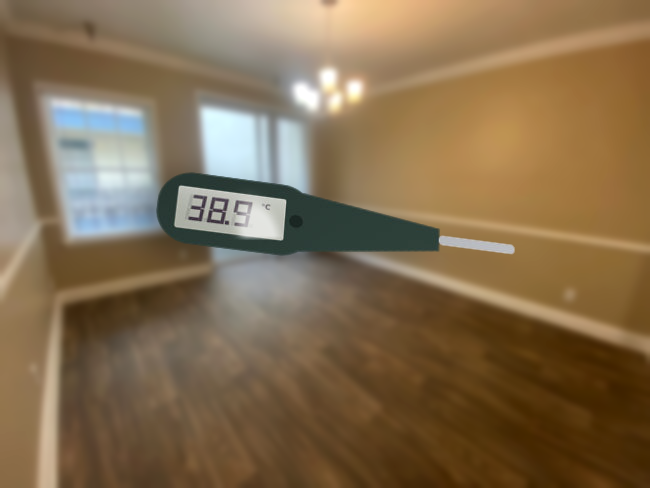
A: 38.9 °C
